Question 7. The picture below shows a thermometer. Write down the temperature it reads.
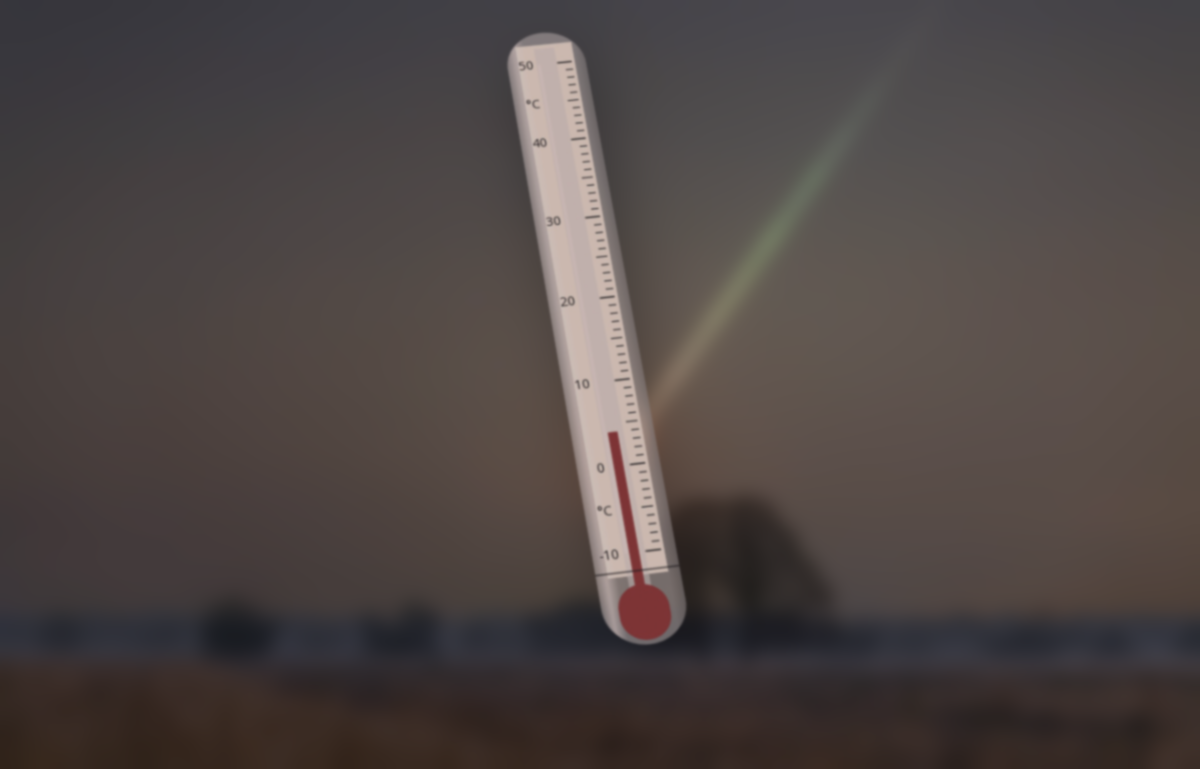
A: 4 °C
